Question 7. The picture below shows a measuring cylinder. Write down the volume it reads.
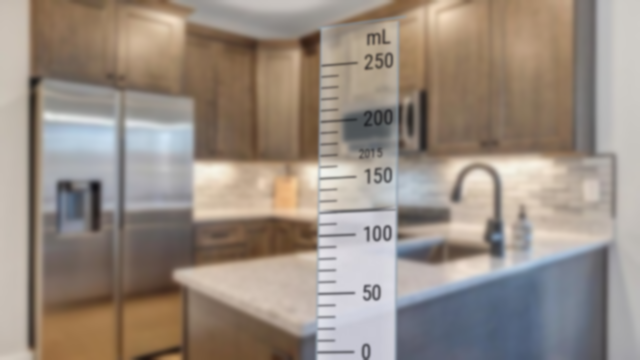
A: 120 mL
